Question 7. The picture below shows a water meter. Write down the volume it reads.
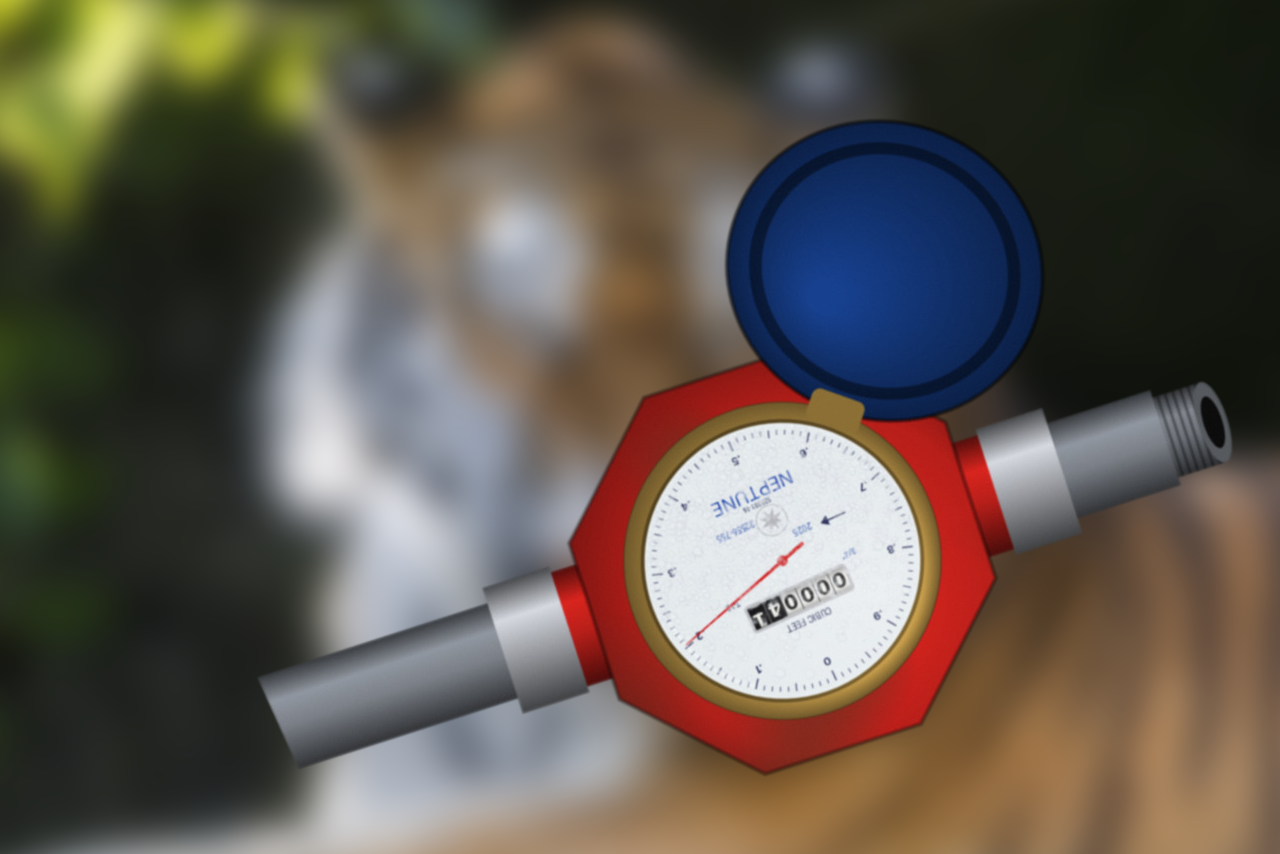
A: 41.20 ft³
